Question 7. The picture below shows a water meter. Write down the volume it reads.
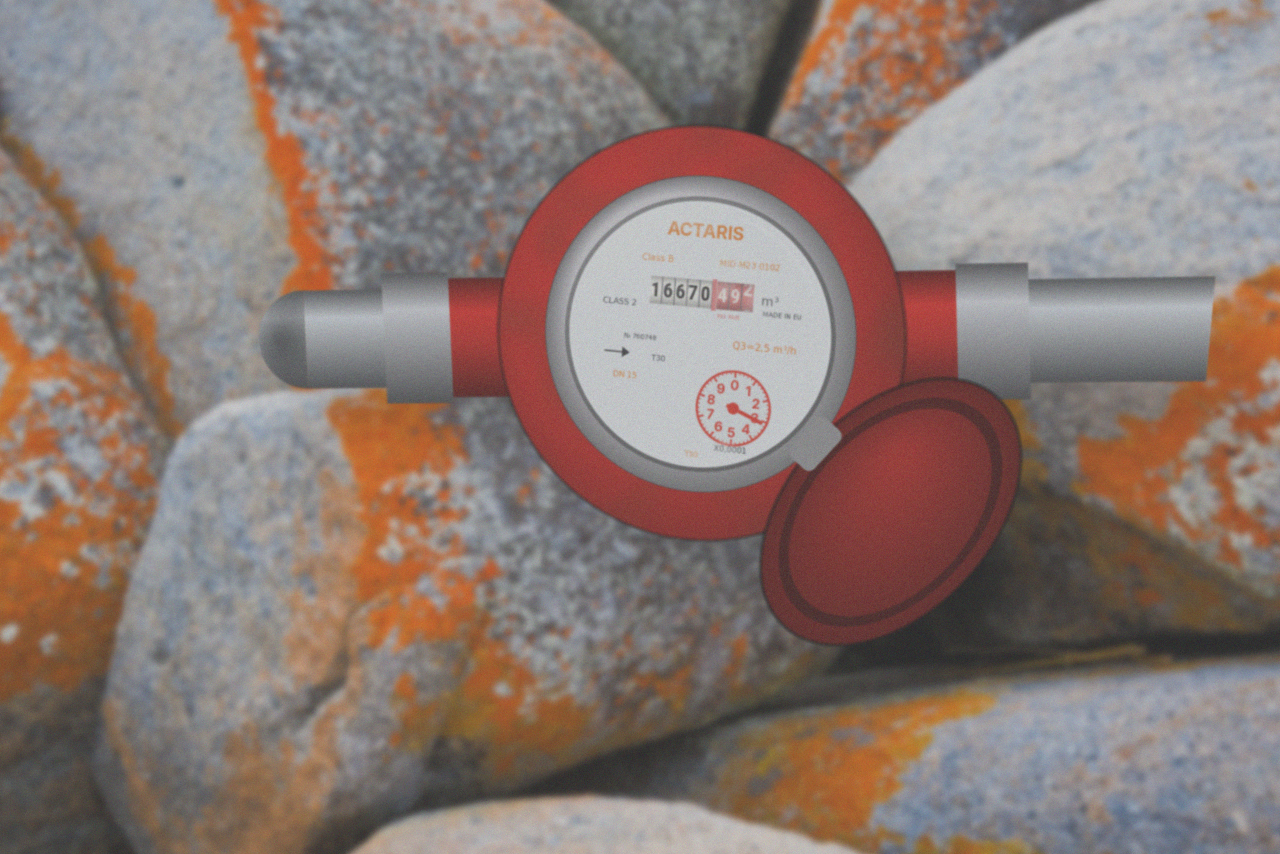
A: 16670.4923 m³
